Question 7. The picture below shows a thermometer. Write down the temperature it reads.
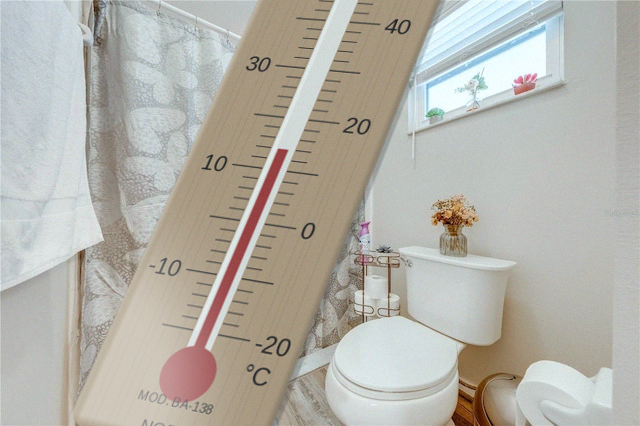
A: 14 °C
